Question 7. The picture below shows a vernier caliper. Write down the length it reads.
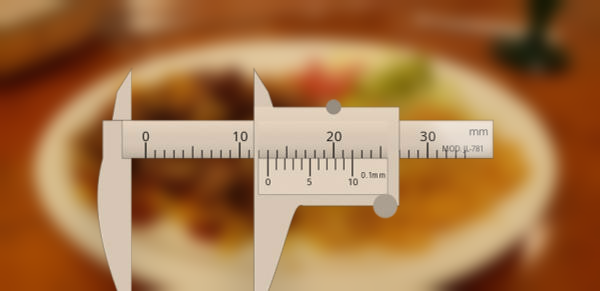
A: 13.0 mm
